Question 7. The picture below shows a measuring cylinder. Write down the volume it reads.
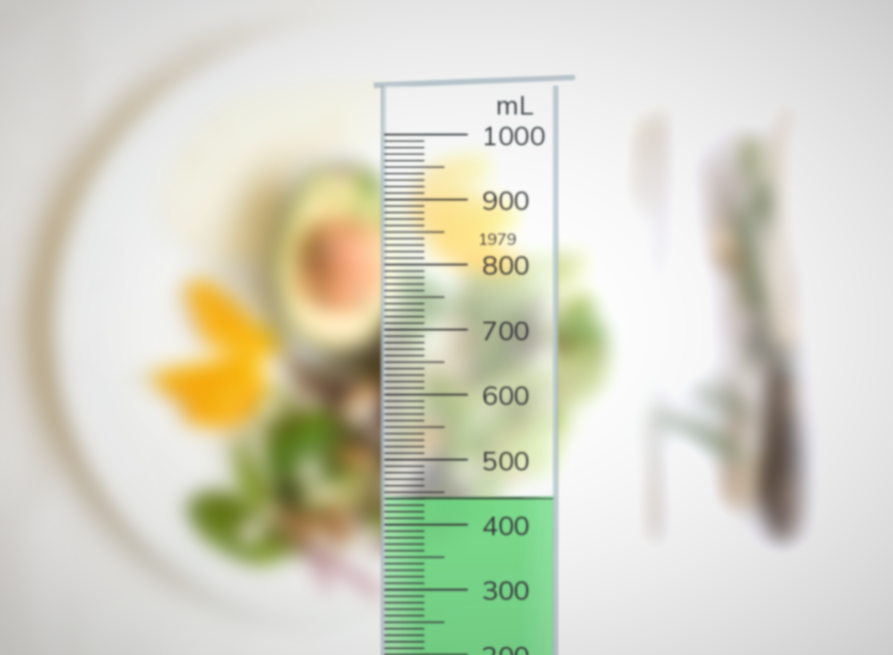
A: 440 mL
